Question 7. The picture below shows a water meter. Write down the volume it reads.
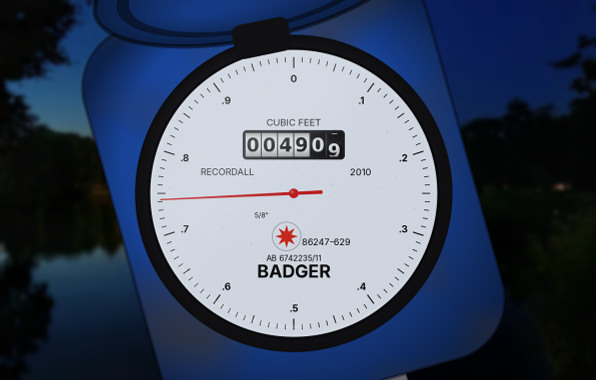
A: 4908.74 ft³
